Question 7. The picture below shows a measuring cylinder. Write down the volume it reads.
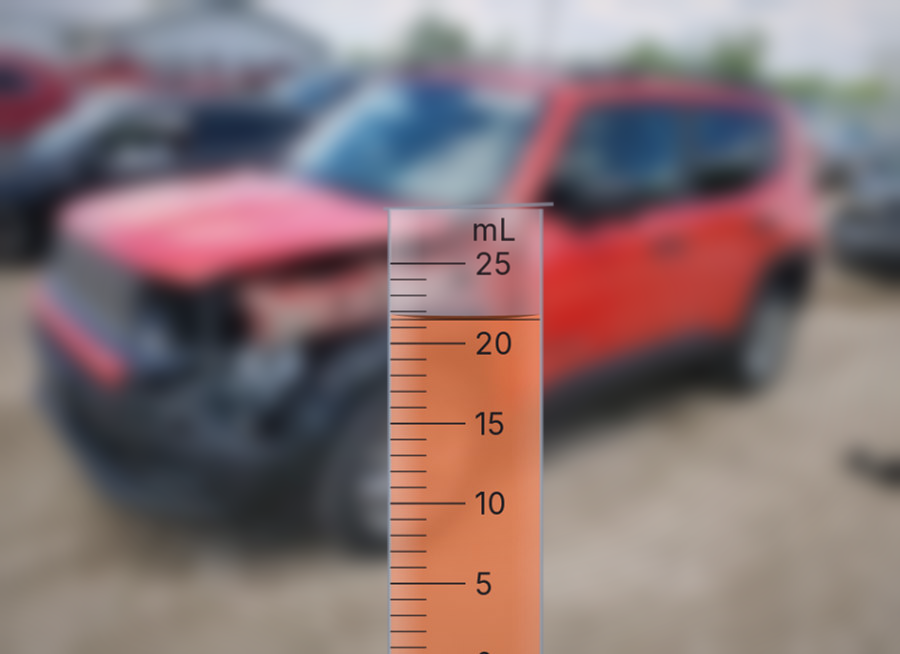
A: 21.5 mL
